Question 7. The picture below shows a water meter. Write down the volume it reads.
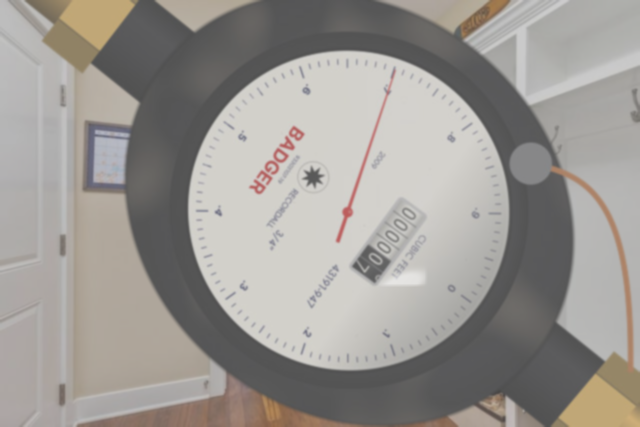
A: 6.70 ft³
